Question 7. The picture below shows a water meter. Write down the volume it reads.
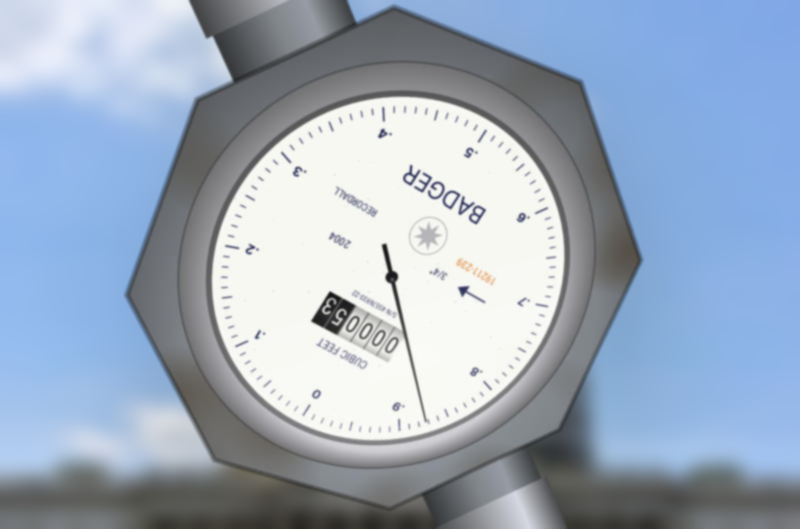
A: 52.87 ft³
